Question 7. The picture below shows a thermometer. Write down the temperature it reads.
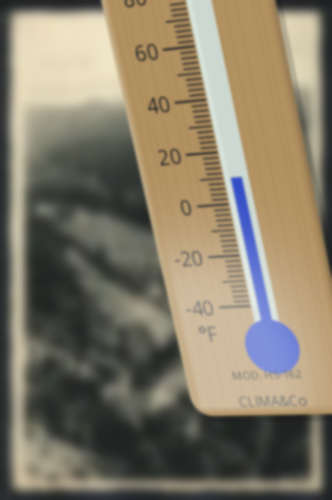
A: 10 °F
